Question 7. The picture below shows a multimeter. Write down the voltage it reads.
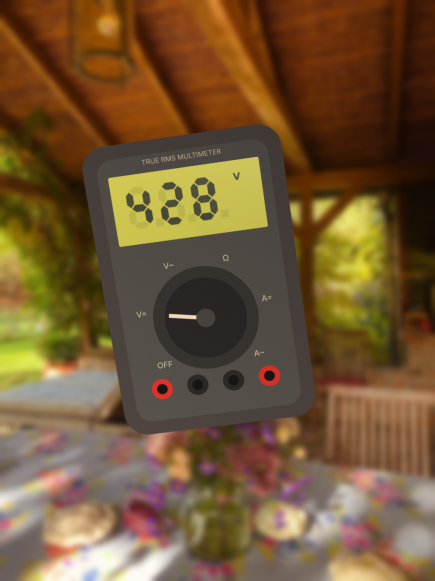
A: 428 V
